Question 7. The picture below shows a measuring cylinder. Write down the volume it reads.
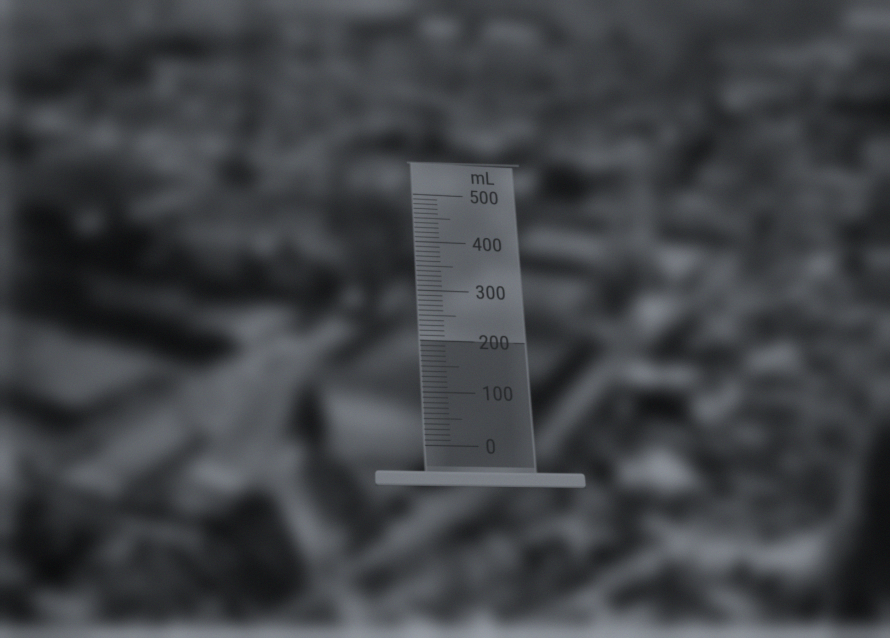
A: 200 mL
